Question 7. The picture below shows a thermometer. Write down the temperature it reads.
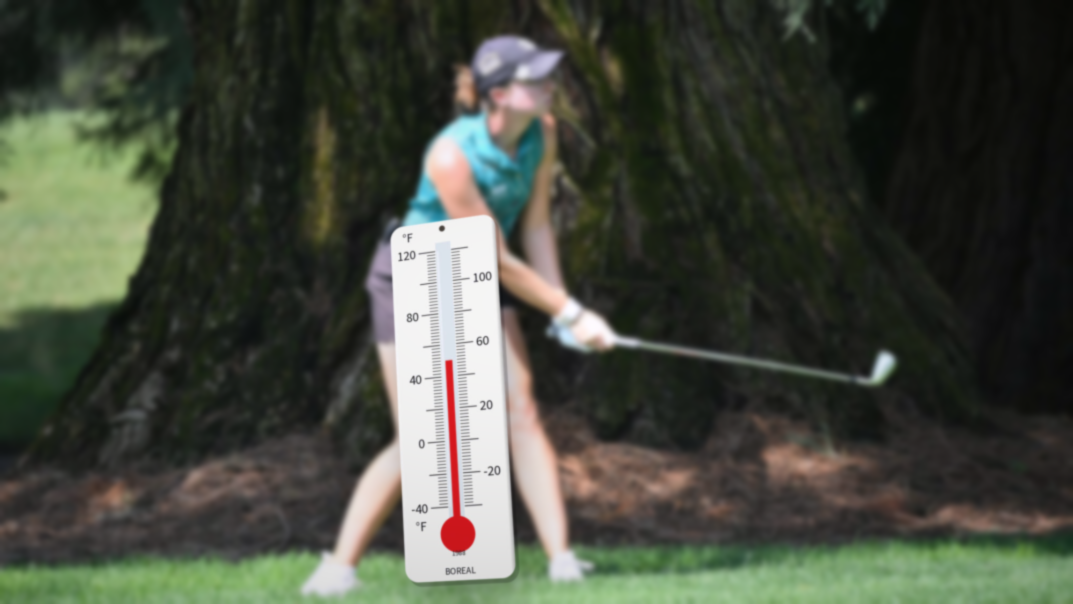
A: 50 °F
